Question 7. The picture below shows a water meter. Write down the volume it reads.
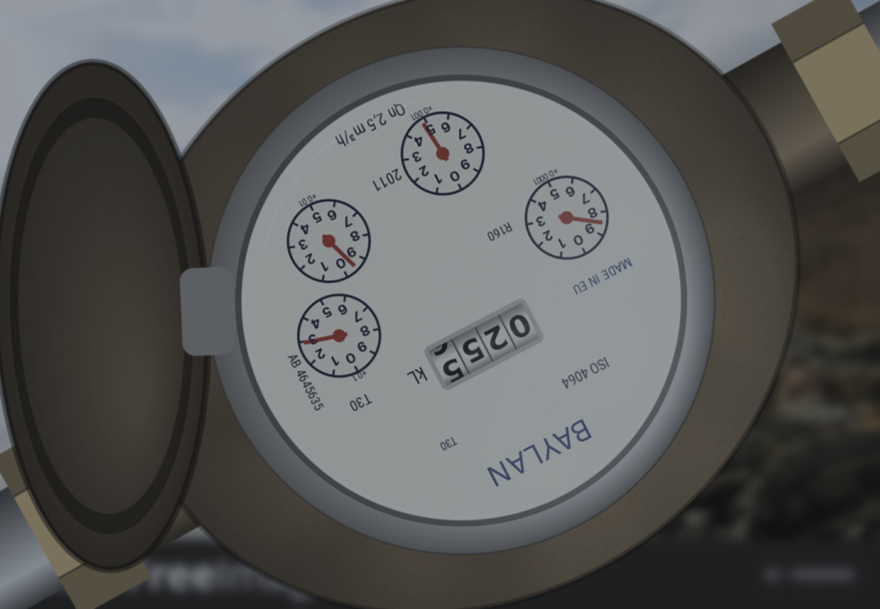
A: 255.2948 kL
